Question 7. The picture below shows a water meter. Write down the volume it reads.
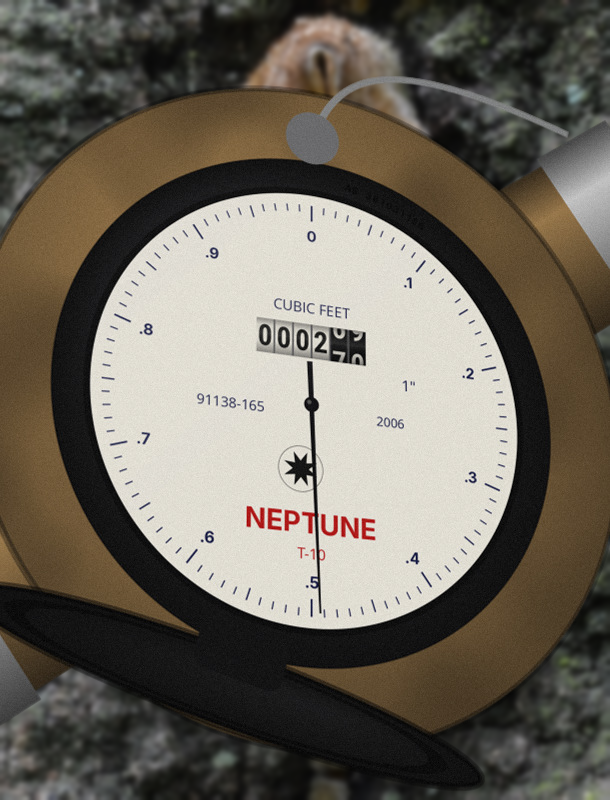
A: 269.49 ft³
